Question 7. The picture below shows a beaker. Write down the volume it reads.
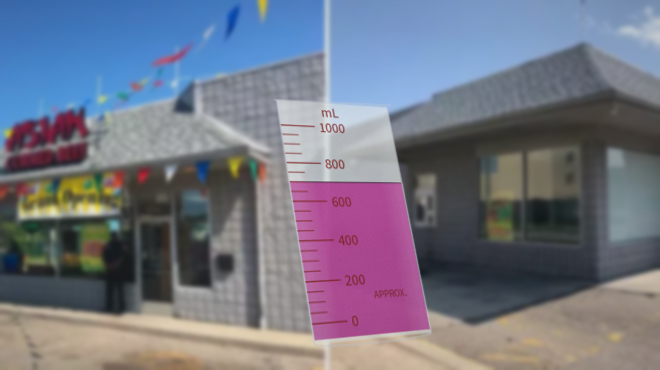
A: 700 mL
